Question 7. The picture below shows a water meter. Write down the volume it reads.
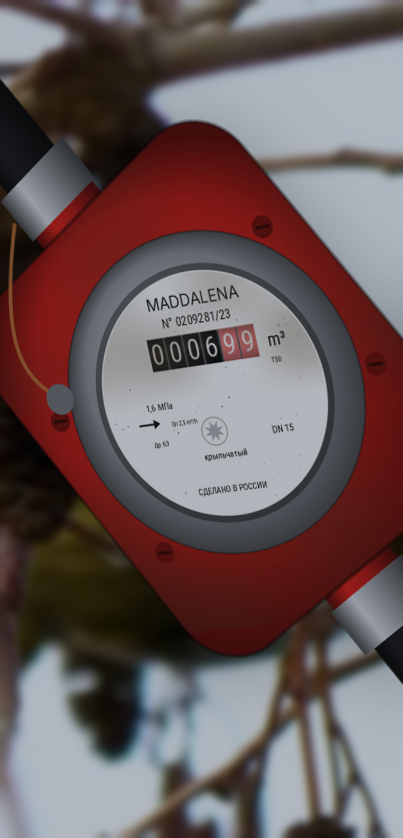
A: 6.99 m³
